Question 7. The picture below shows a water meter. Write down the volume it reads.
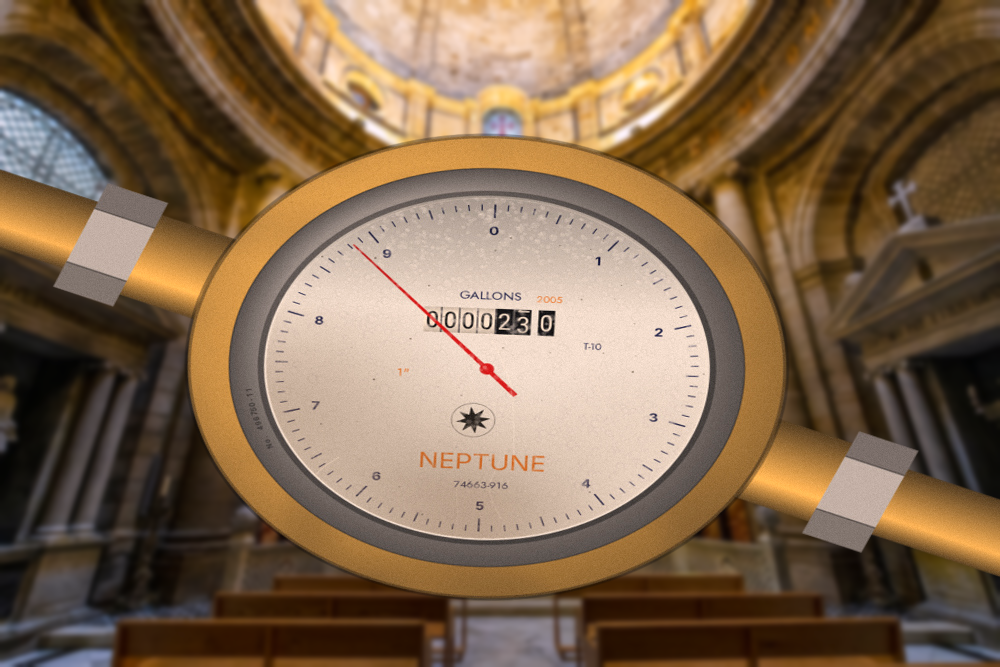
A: 228.8 gal
